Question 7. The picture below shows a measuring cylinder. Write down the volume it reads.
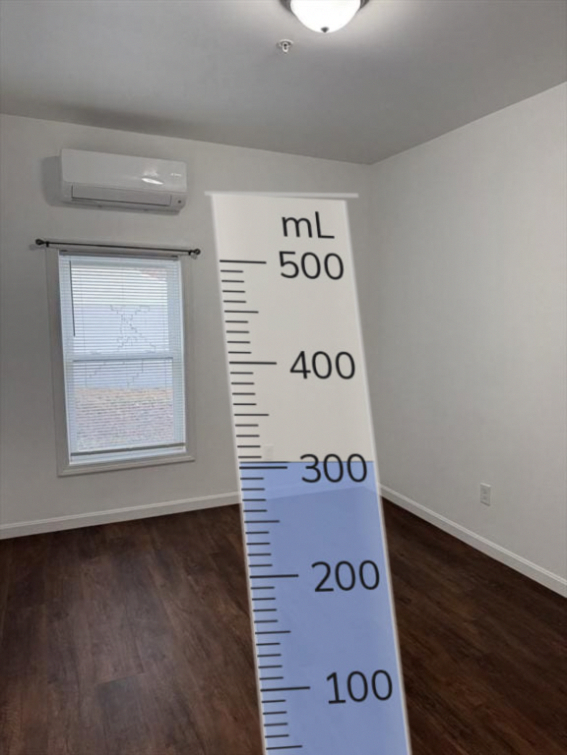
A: 305 mL
